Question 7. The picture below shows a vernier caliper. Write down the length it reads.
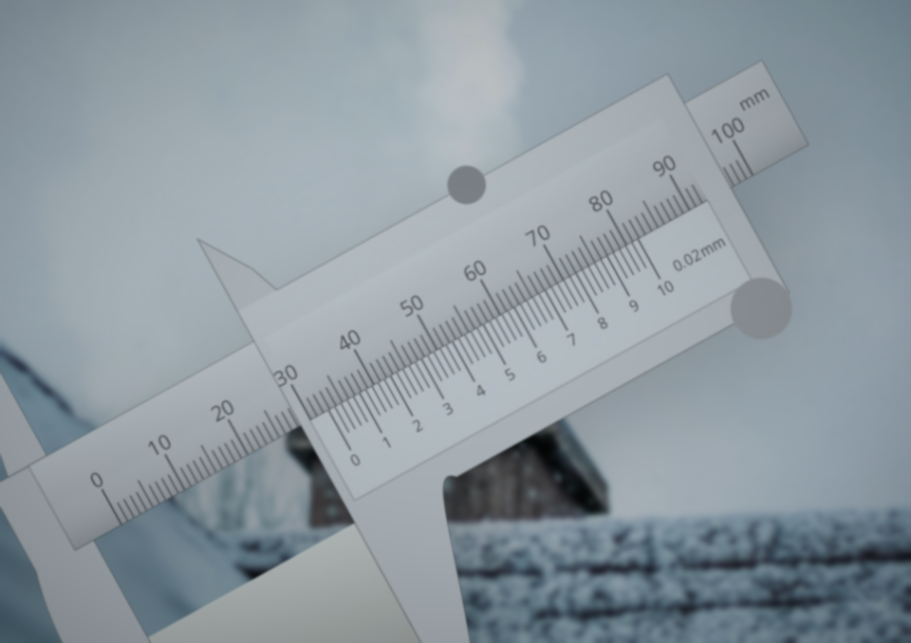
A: 32.8 mm
